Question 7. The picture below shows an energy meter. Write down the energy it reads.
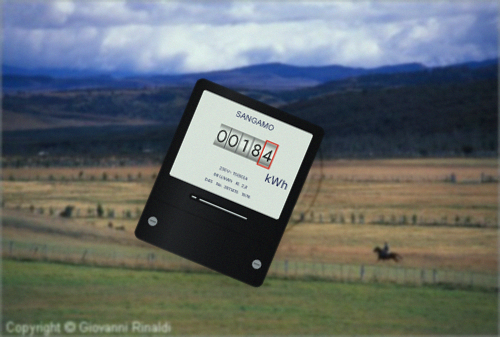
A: 18.4 kWh
